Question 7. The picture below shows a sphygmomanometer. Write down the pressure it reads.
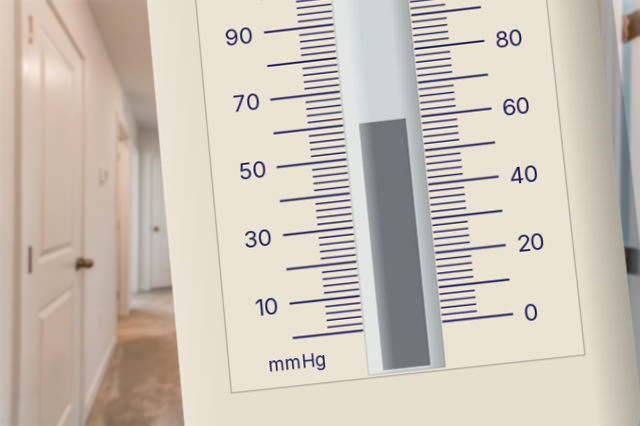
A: 60 mmHg
